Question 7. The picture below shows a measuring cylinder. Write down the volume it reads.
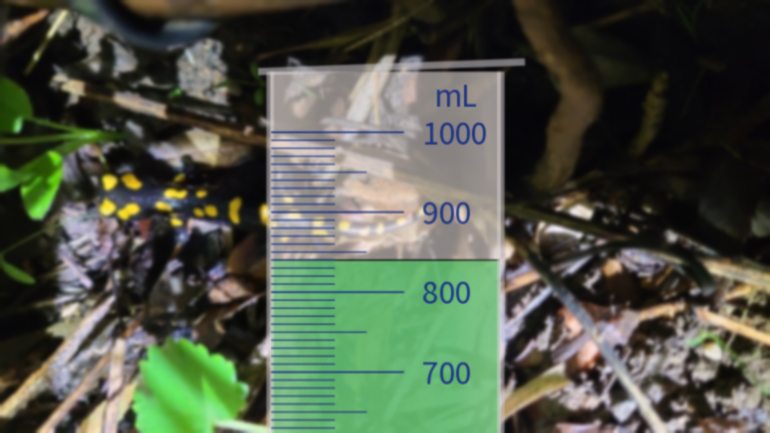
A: 840 mL
